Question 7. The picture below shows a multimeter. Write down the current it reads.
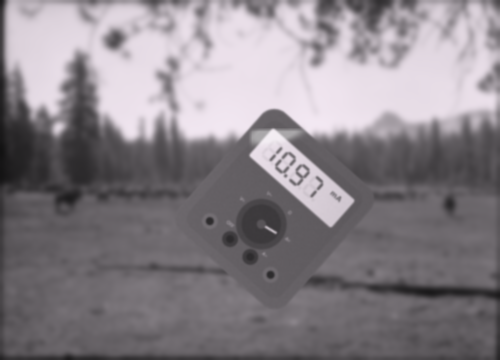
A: 10.97 mA
